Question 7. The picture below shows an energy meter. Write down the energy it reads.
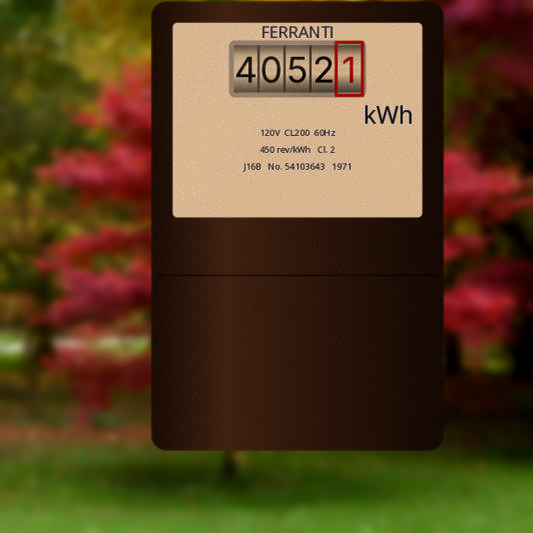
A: 4052.1 kWh
